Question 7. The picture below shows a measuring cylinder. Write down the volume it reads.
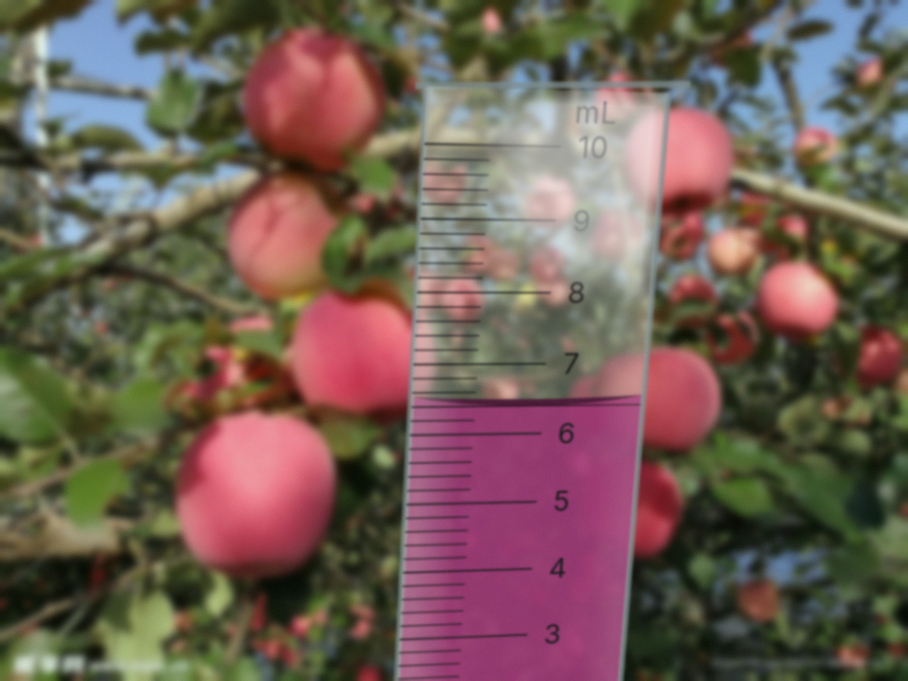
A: 6.4 mL
